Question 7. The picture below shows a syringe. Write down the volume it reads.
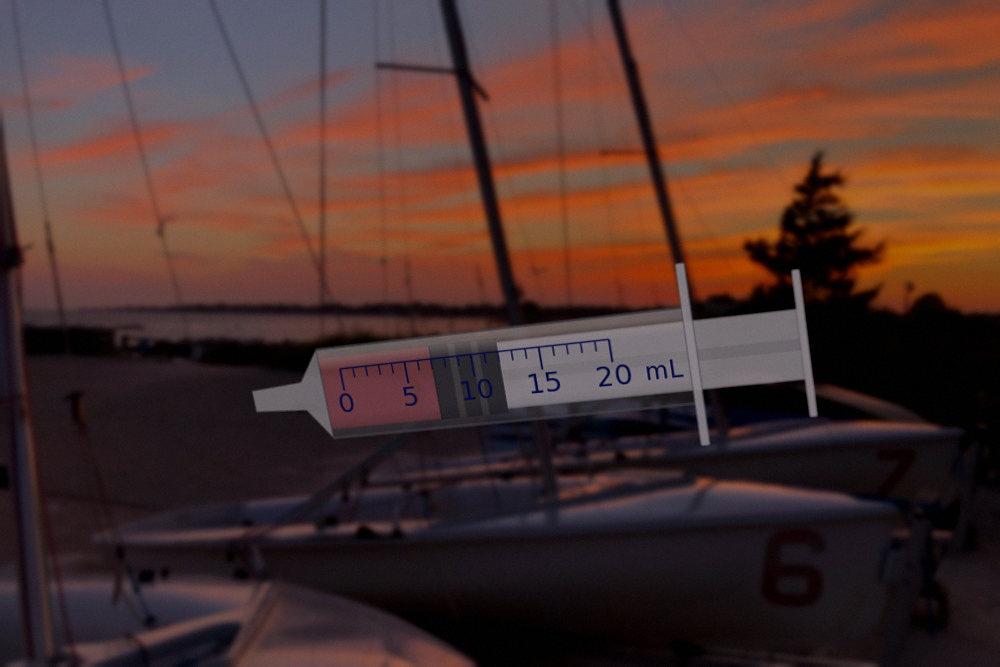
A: 7 mL
